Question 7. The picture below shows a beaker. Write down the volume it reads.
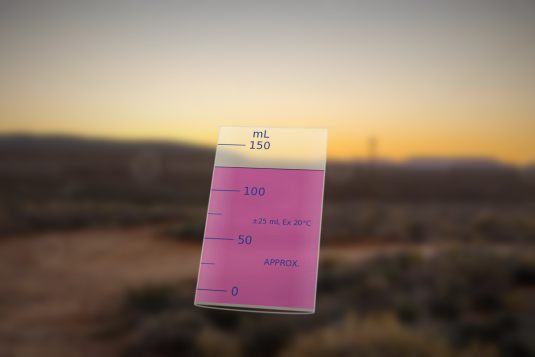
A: 125 mL
